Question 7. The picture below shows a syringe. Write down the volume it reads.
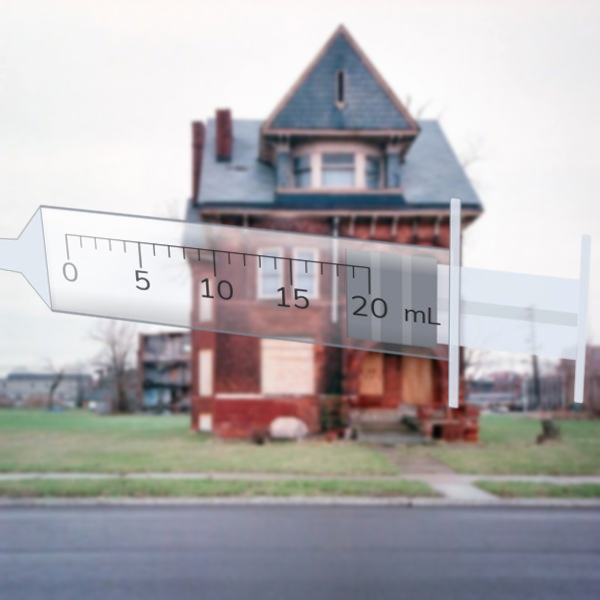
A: 18.5 mL
